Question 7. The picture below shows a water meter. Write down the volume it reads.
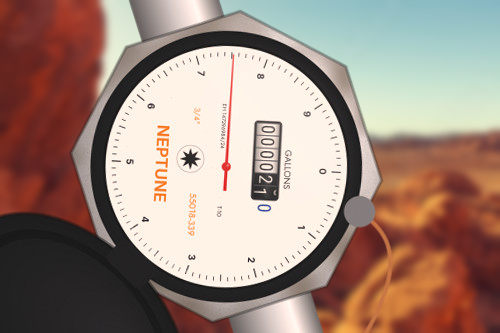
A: 207.5 gal
